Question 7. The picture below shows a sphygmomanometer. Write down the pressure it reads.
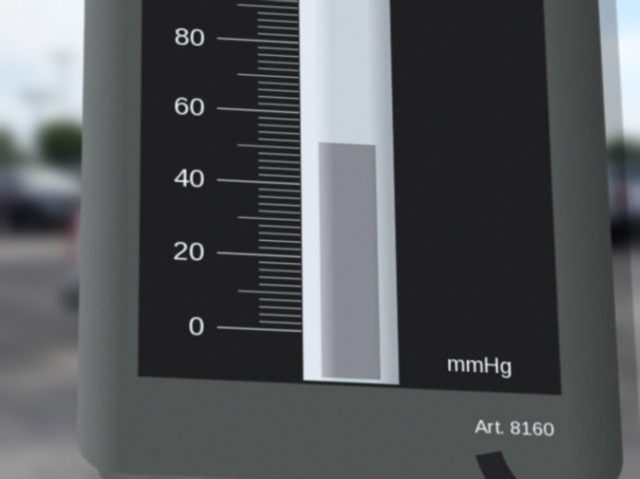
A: 52 mmHg
